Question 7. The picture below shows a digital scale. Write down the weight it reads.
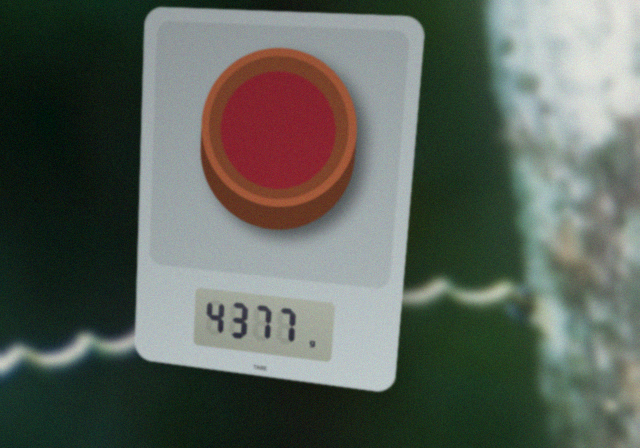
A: 4377 g
